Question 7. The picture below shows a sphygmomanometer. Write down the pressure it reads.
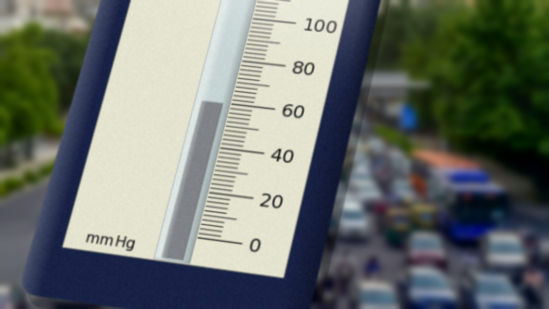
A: 60 mmHg
